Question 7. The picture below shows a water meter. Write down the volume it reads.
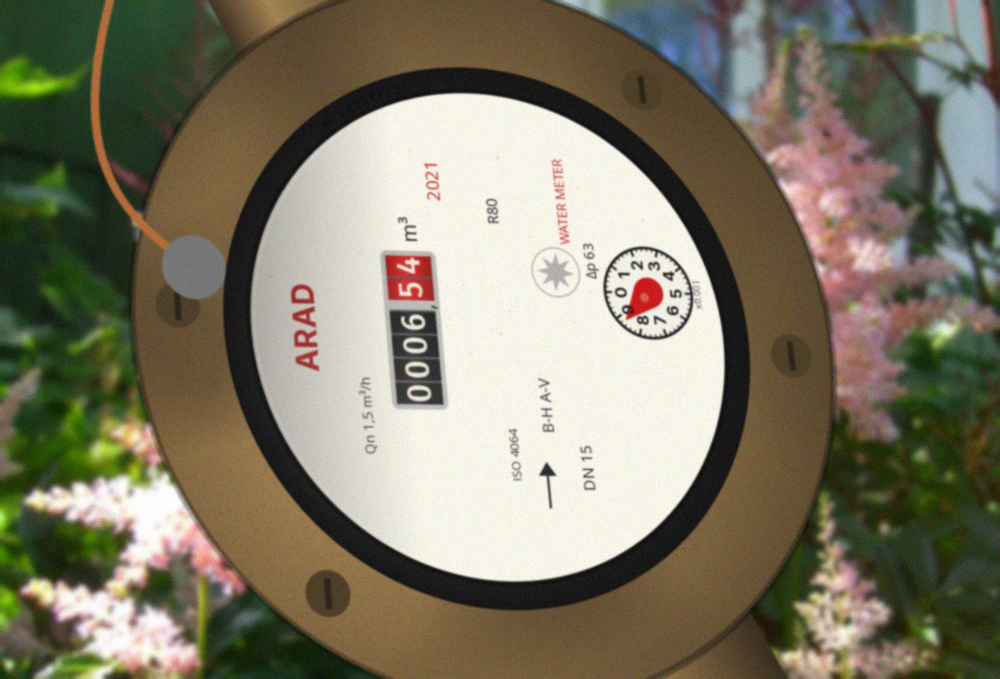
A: 6.548 m³
